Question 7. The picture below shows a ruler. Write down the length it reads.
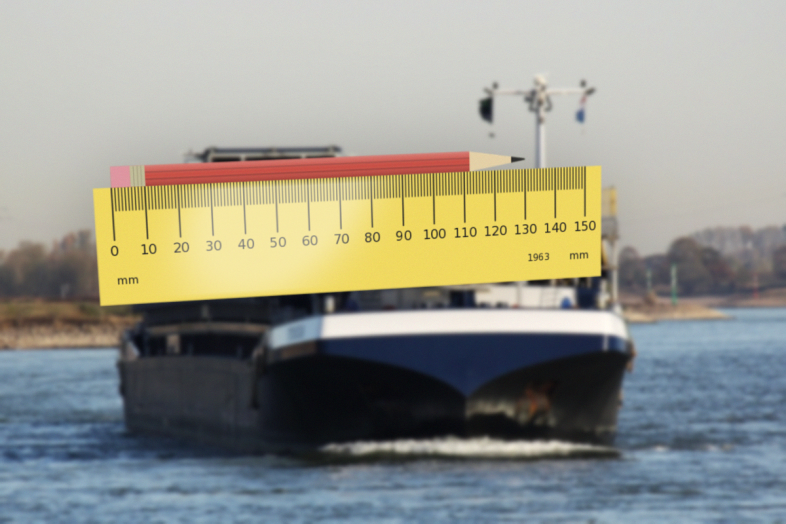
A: 130 mm
